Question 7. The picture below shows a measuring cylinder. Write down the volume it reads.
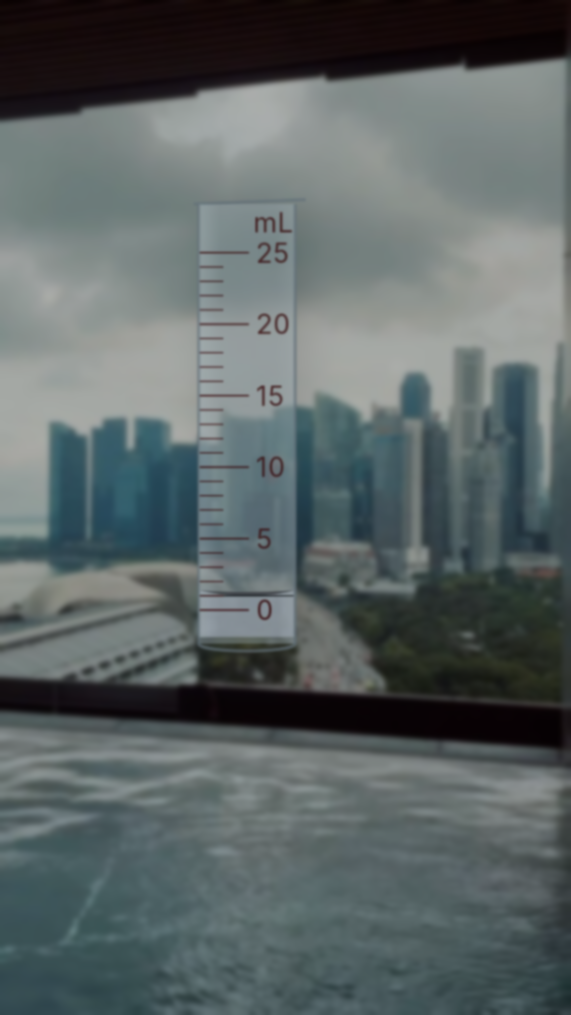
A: 1 mL
